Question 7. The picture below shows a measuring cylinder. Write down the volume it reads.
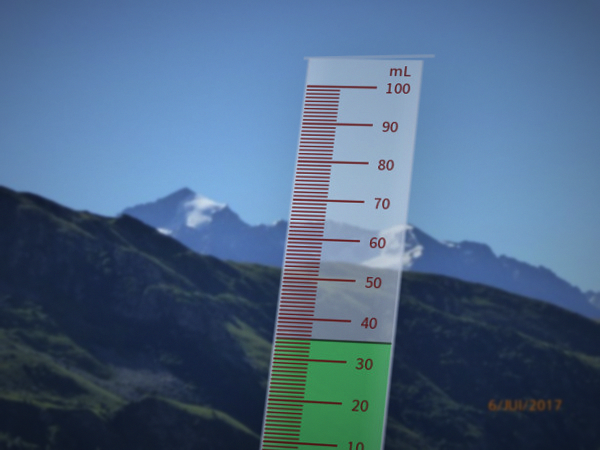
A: 35 mL
